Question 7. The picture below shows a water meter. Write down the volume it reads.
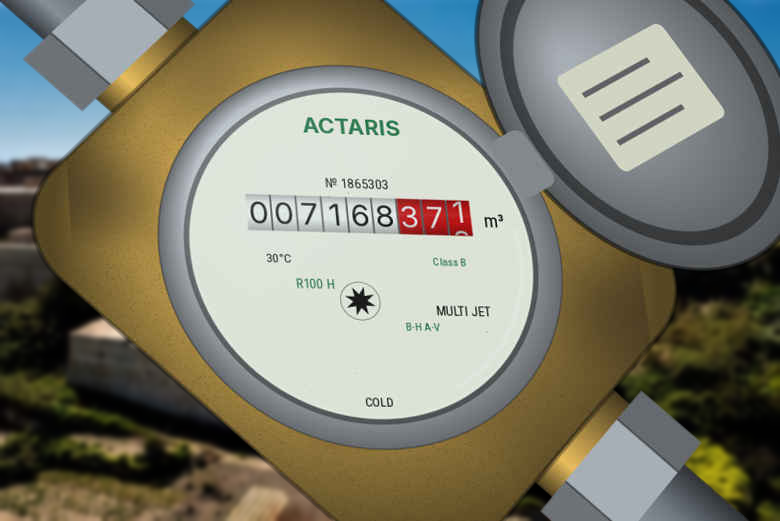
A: 7168.371 m³
